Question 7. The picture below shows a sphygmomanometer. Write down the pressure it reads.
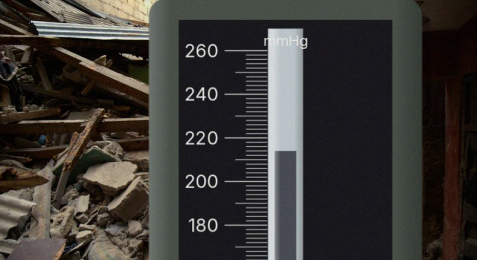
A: 214 mmHg
